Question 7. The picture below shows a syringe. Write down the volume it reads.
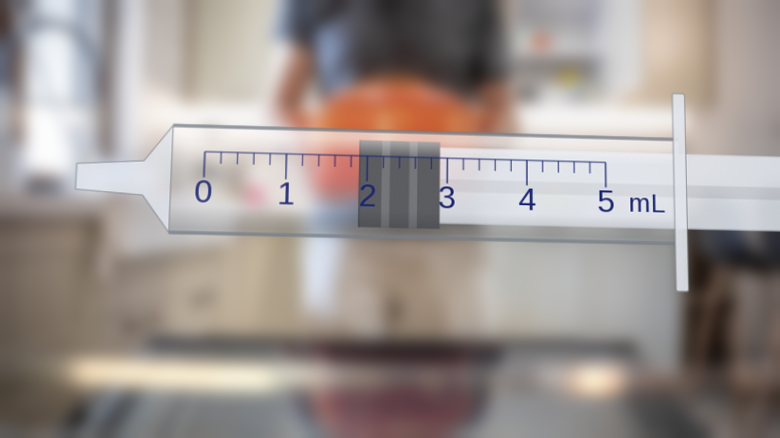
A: 1.9 mL
